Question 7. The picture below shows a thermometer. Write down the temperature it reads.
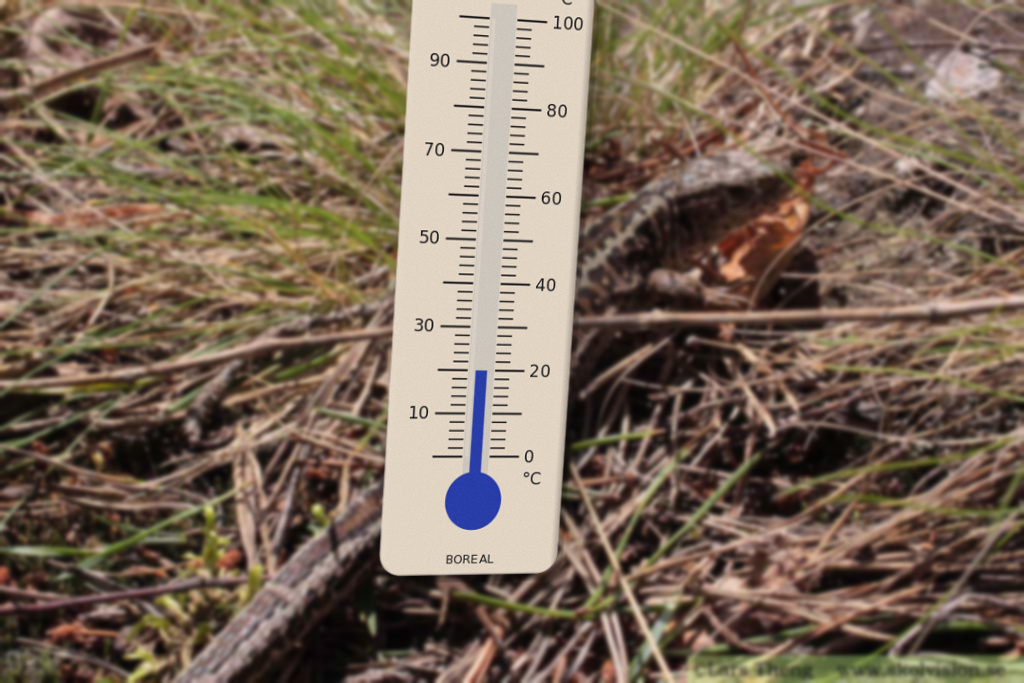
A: 20 °C
